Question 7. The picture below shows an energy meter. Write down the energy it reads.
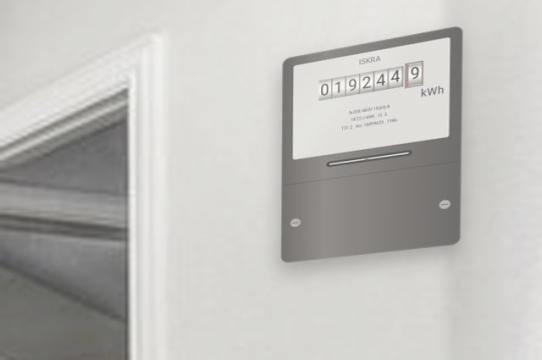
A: 19244.9 kWh
